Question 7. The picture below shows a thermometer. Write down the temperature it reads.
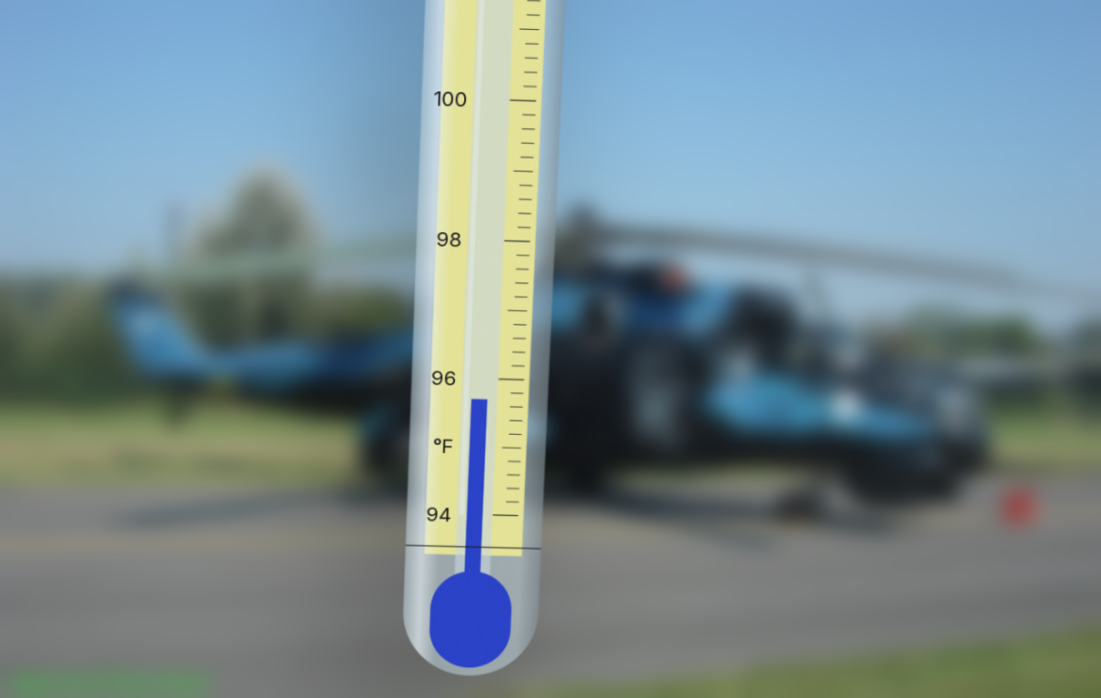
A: 95.7 °F
